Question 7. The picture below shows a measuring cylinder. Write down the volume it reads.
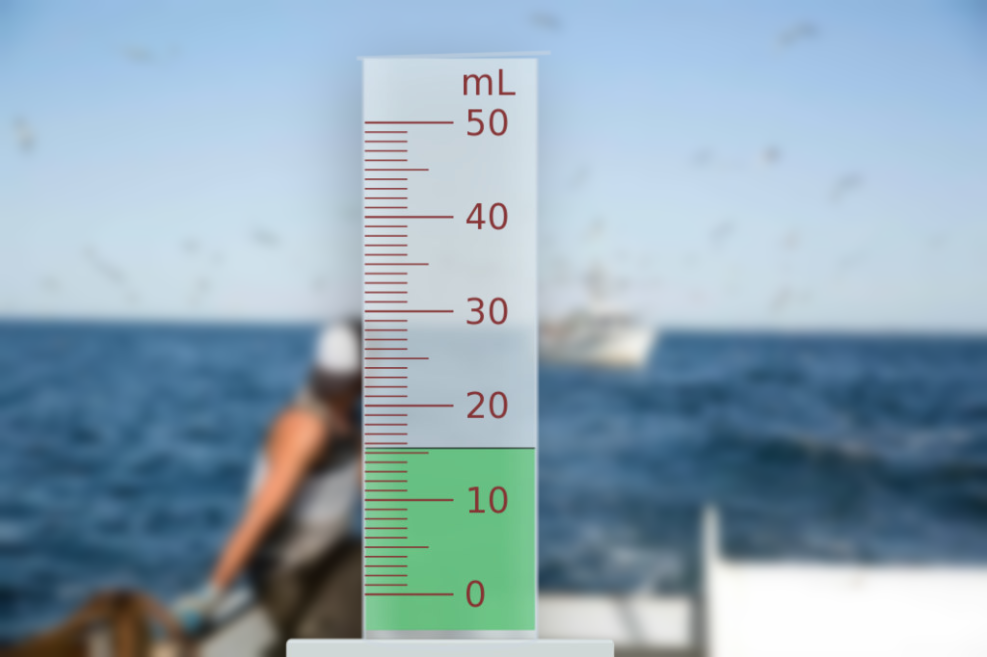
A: 15.5 mL
